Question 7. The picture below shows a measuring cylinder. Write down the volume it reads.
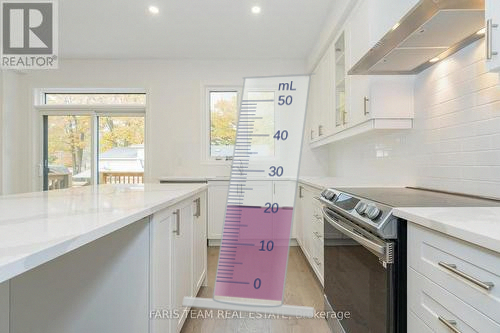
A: 20 mL
